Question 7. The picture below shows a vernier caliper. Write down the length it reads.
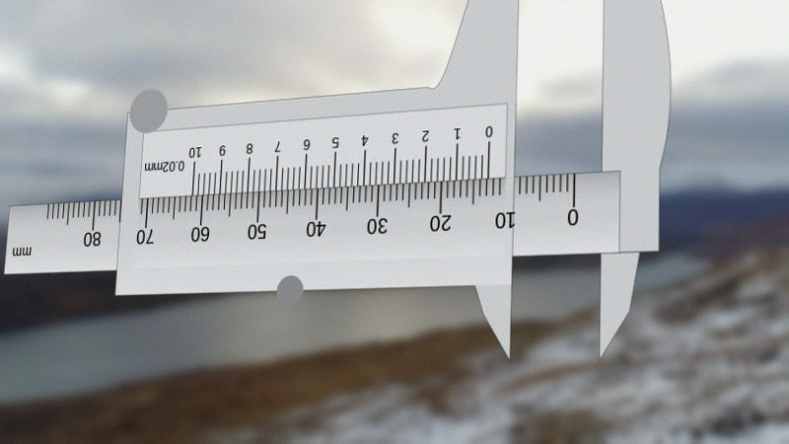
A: 12.8 mm
